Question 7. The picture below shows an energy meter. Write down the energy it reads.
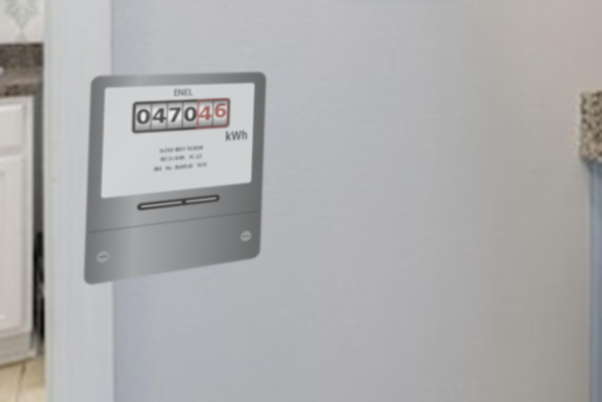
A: 470.46 kWh
